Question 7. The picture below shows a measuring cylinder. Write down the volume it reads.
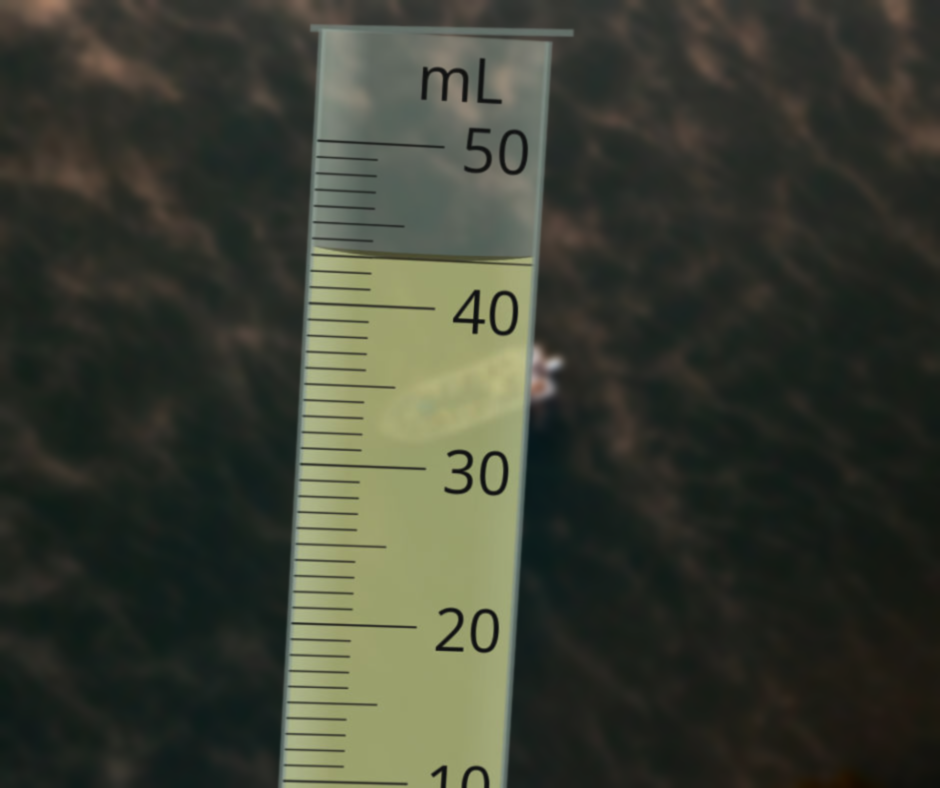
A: 43 mL
